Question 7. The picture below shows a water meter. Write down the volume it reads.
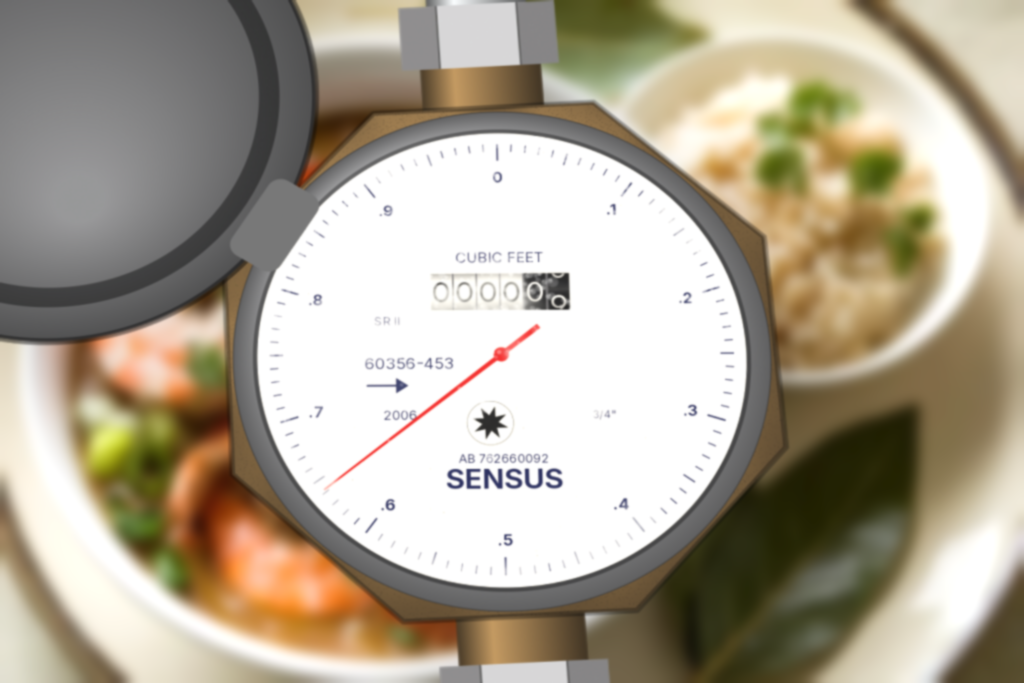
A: 8.64 ft³
